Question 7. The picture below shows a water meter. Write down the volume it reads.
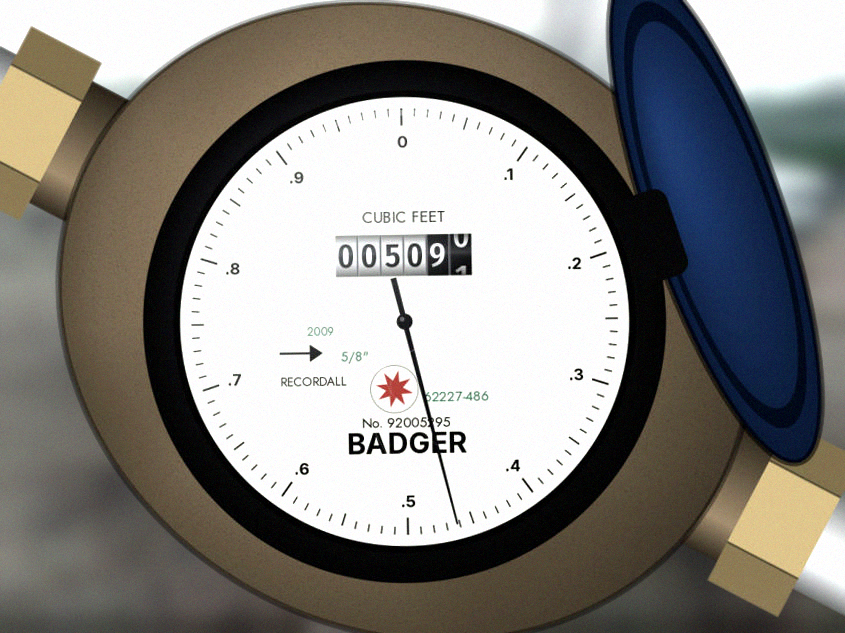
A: 5090.46 ft³
